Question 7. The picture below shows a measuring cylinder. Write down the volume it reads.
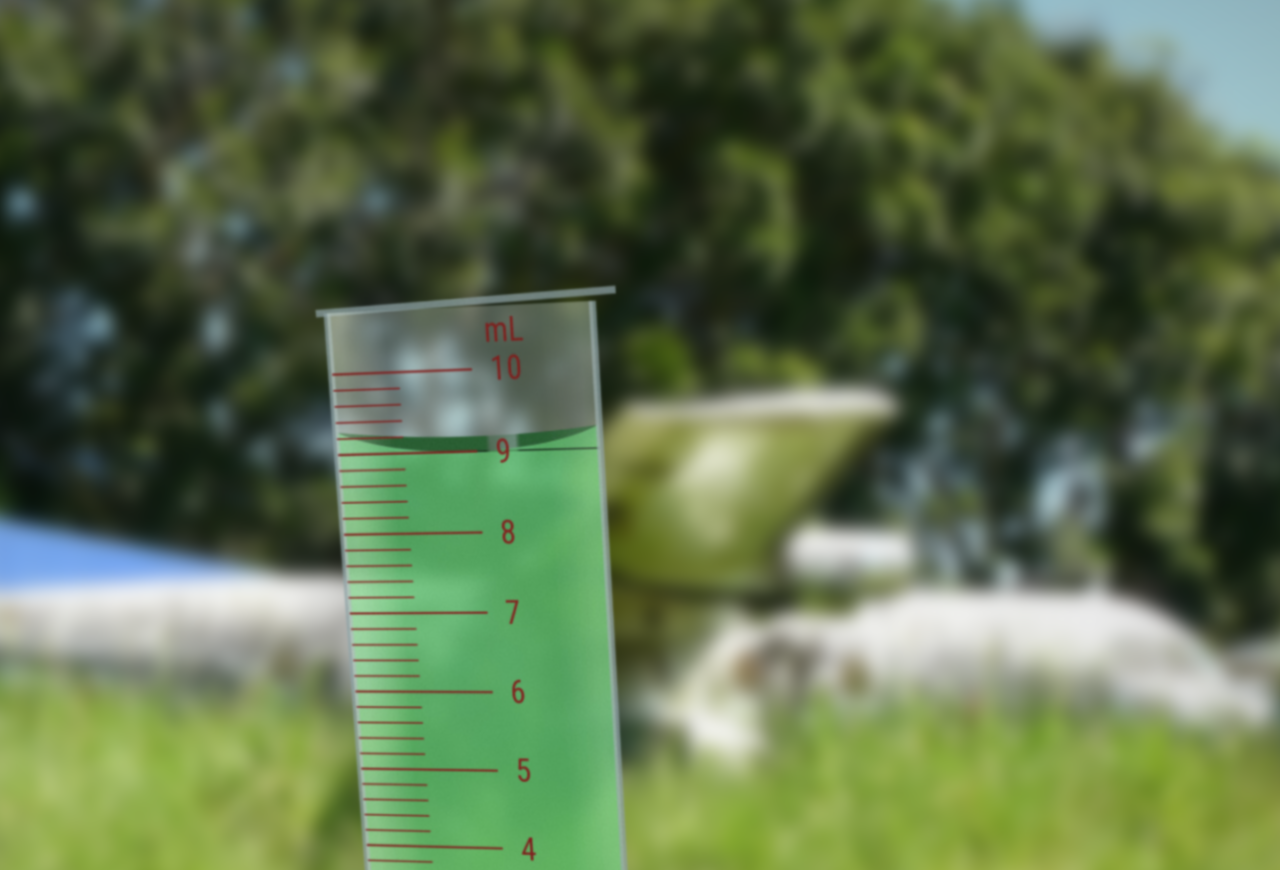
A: 9 mL
